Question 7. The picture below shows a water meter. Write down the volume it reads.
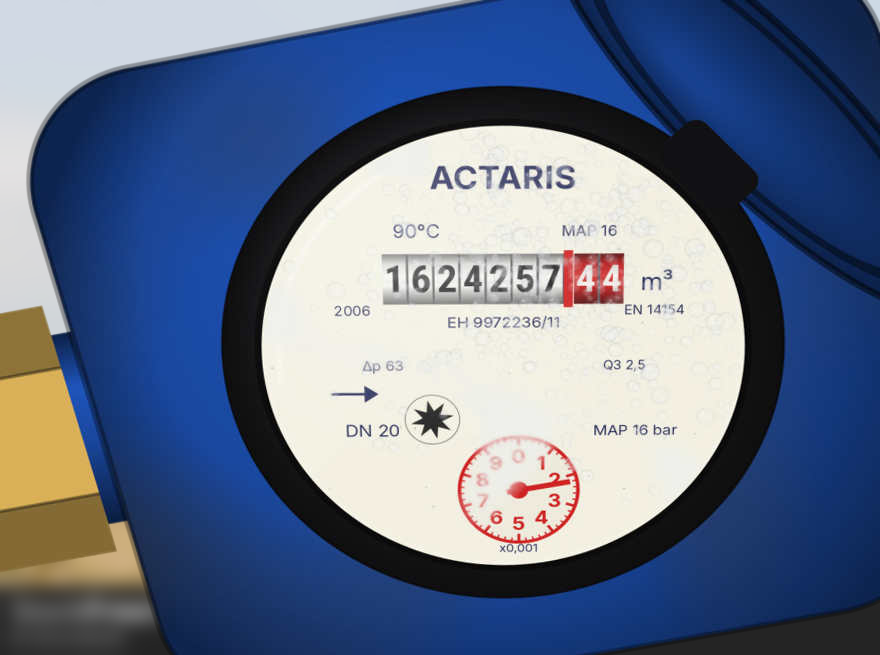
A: 1624257.442 m³
